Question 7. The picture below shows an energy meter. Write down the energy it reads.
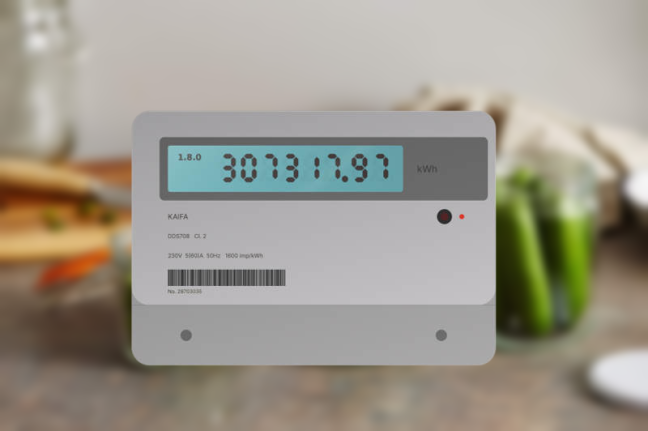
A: 307317.97 kWh
